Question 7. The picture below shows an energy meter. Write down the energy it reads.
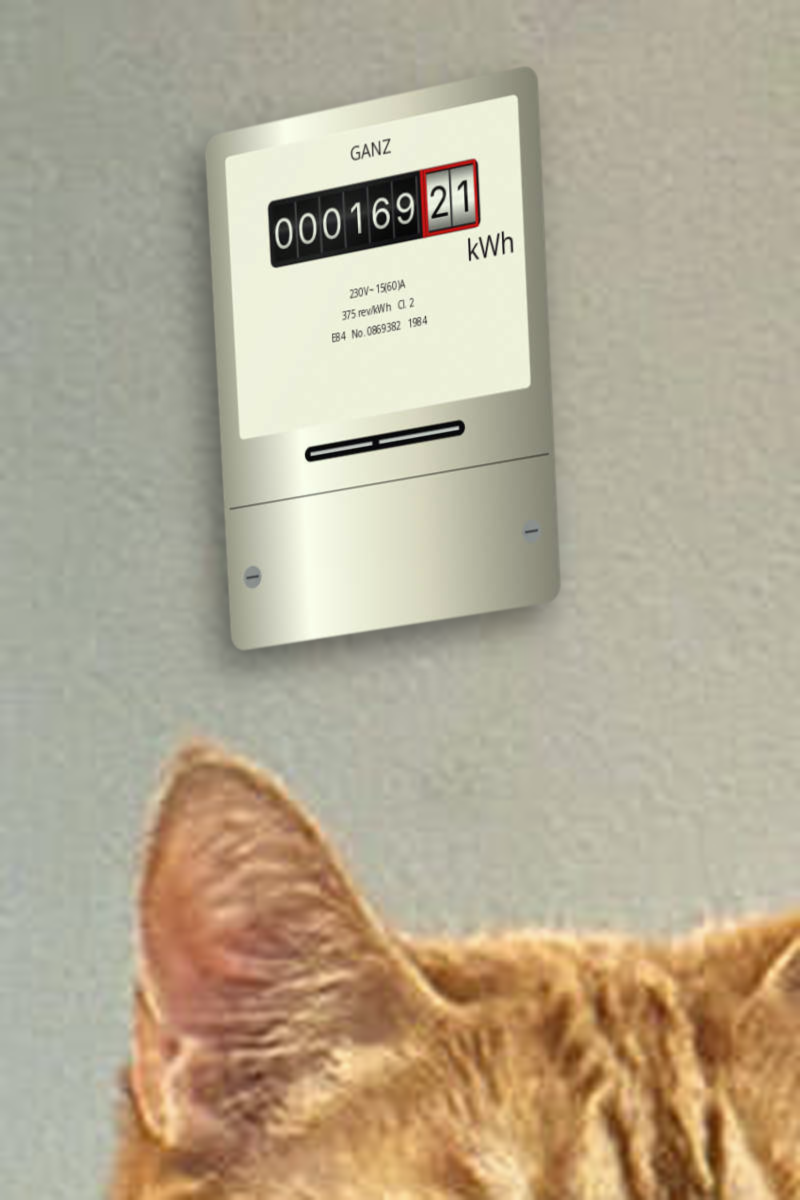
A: 169.21 kWh
